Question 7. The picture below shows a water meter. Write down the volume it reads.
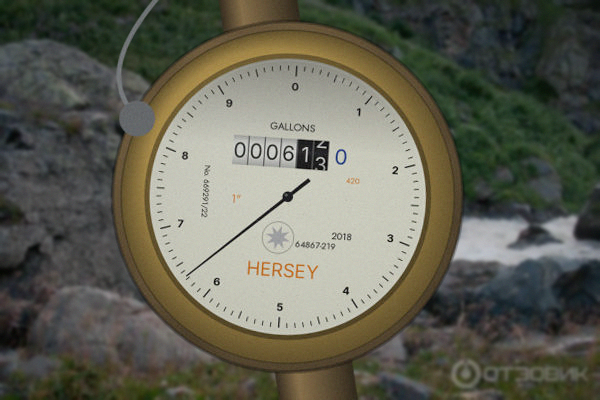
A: 6126.3 gal
